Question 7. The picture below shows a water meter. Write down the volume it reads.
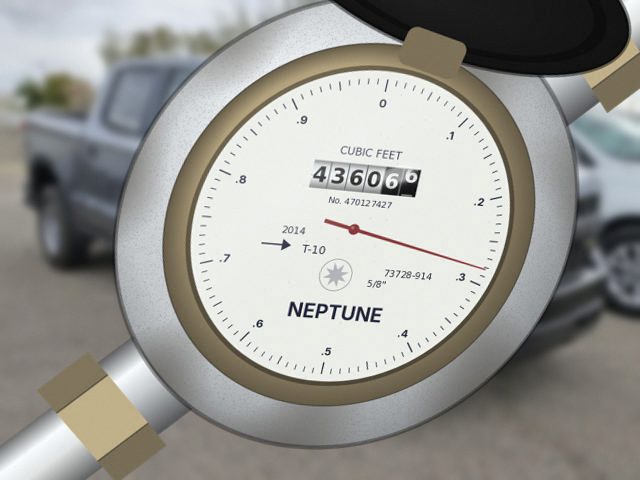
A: 436066.28 ft³
